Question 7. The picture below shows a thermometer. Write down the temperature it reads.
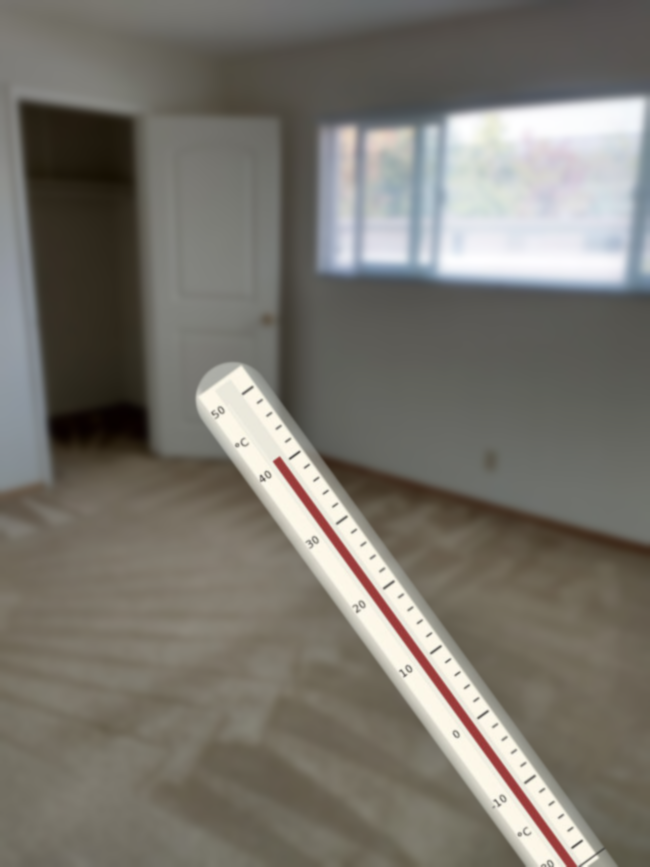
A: 41 °C
